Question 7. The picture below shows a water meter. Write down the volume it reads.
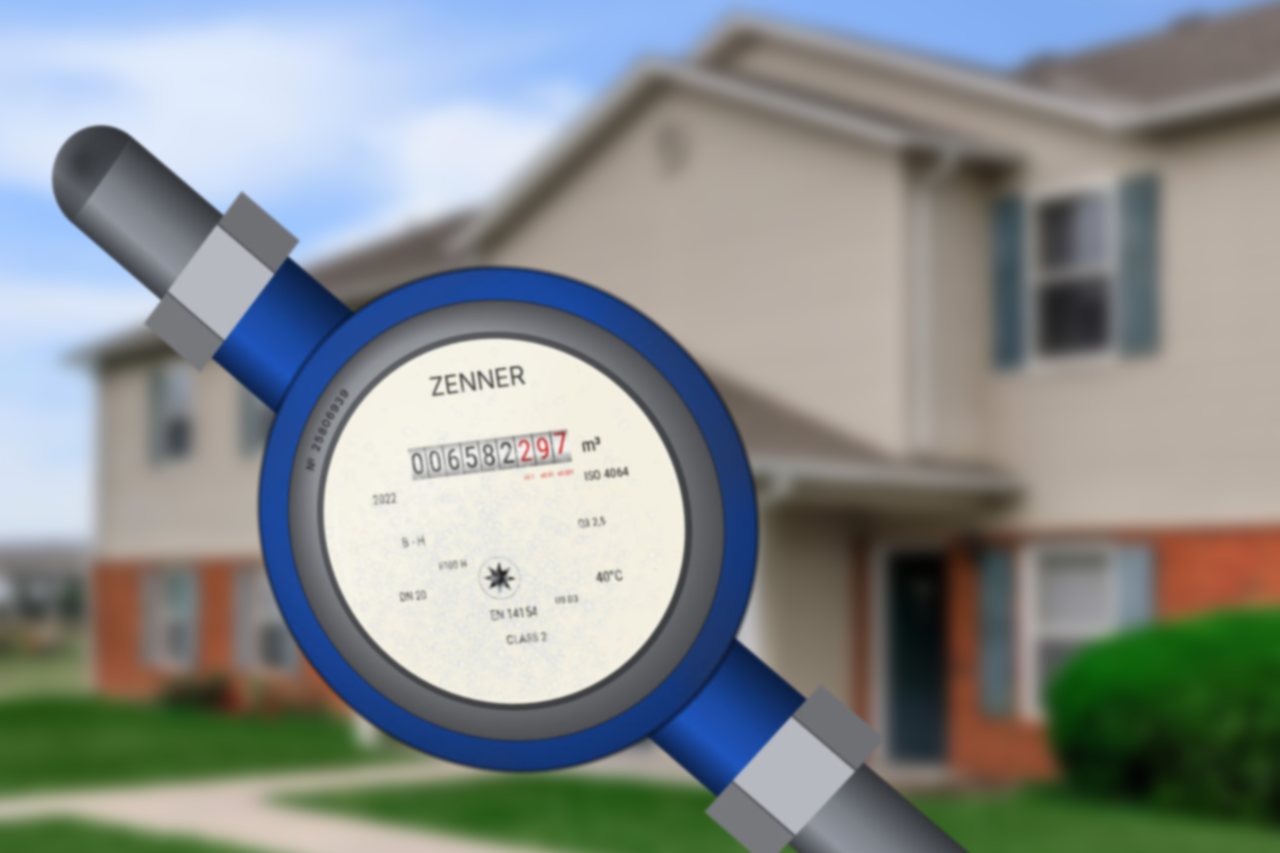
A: 6582.297 m³
